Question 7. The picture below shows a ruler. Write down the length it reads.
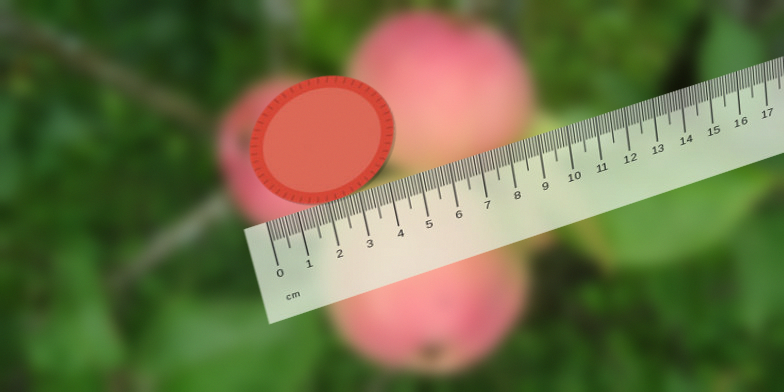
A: 4.5 cm
